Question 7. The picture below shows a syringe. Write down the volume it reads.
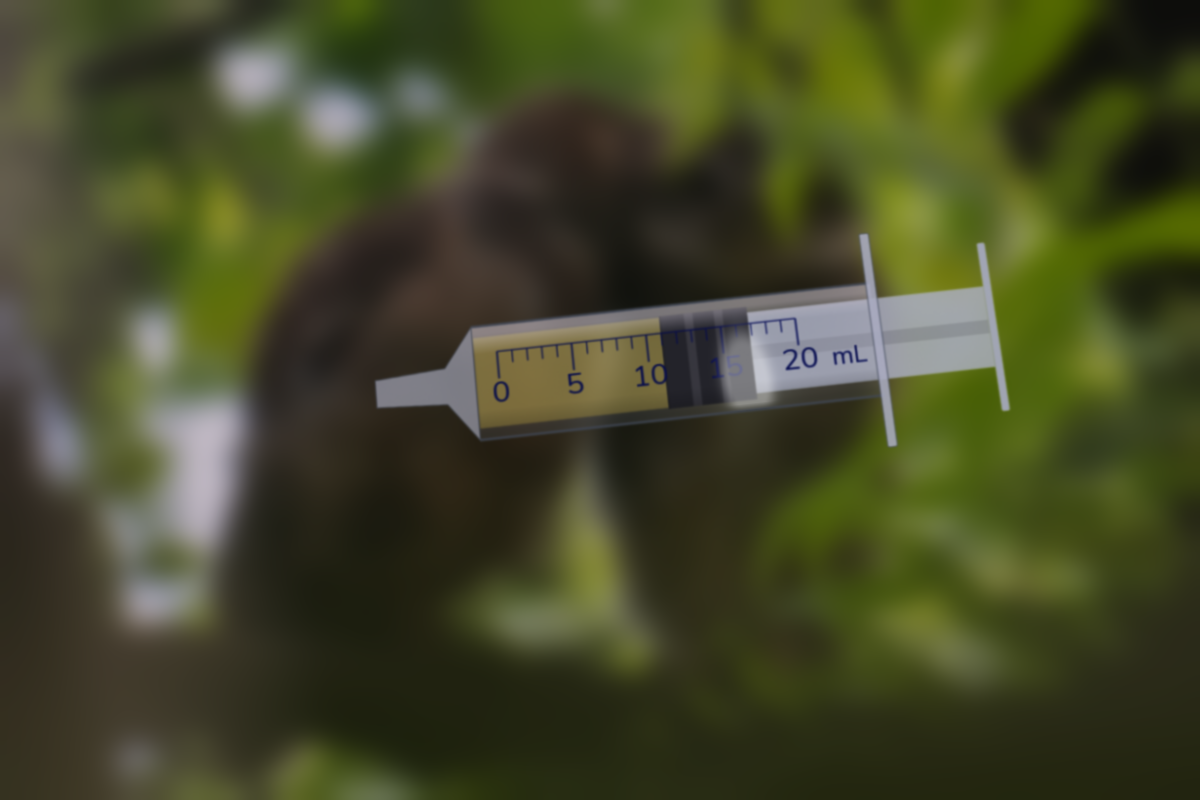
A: 11 mL
